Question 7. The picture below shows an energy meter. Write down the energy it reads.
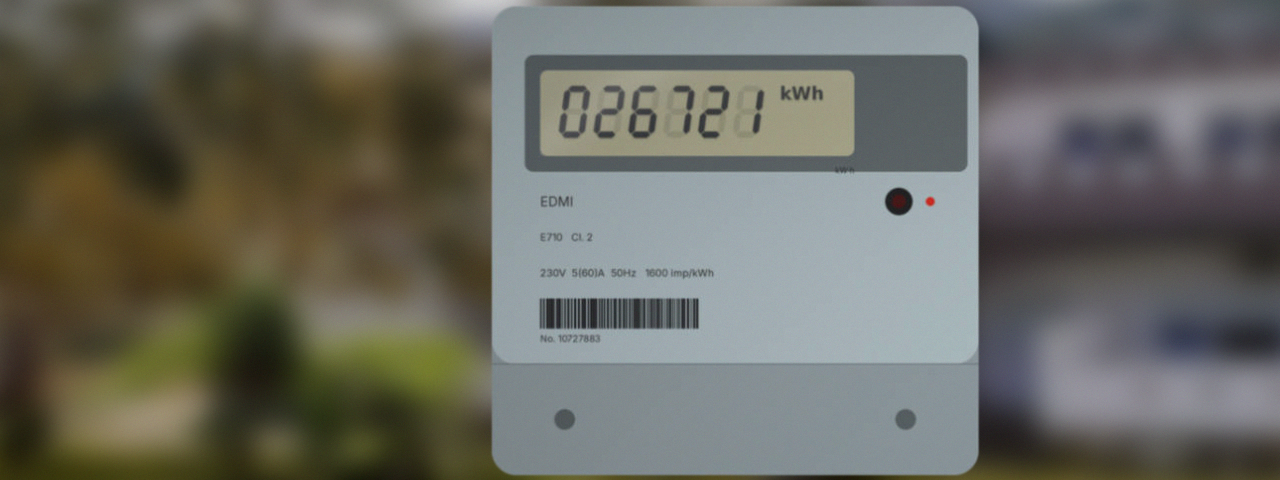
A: 26721 kWh
